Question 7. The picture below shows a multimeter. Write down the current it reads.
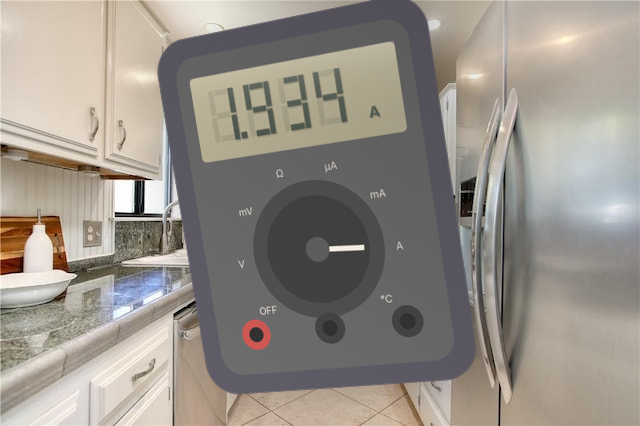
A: 1.934 A
